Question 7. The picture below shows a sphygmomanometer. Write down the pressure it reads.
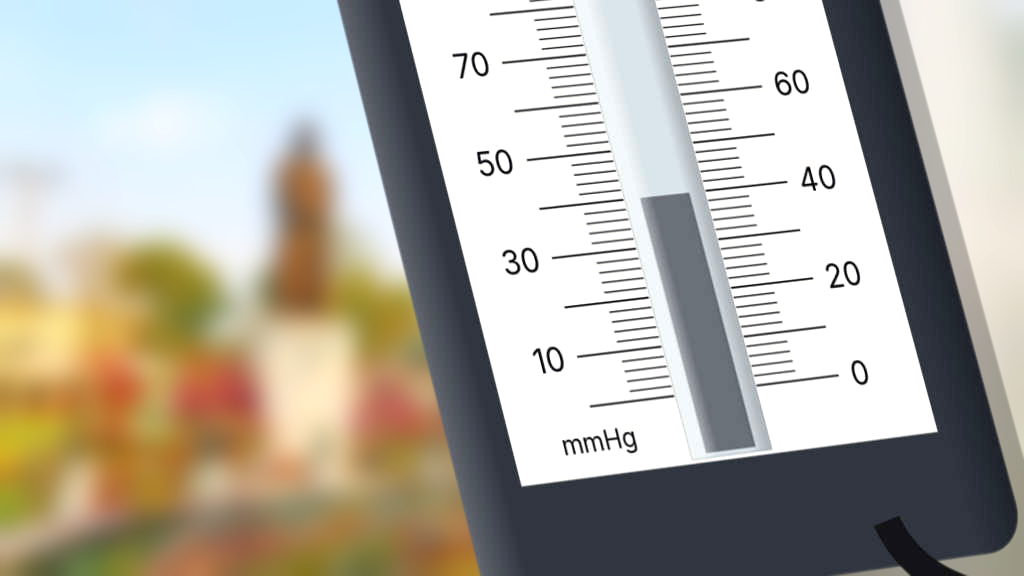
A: 40 mmHg
